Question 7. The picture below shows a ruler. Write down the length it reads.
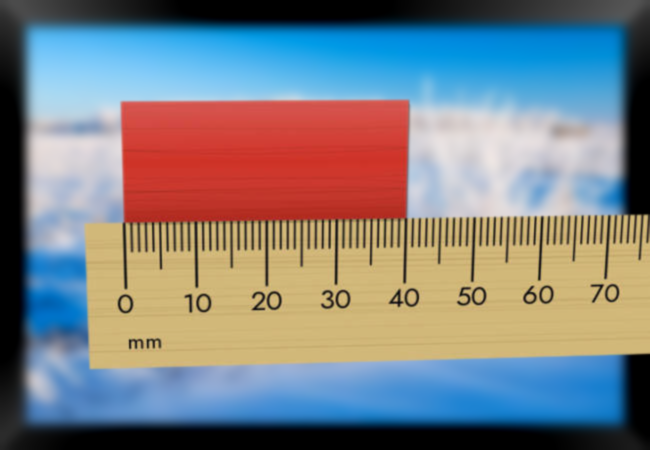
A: 40 mm
